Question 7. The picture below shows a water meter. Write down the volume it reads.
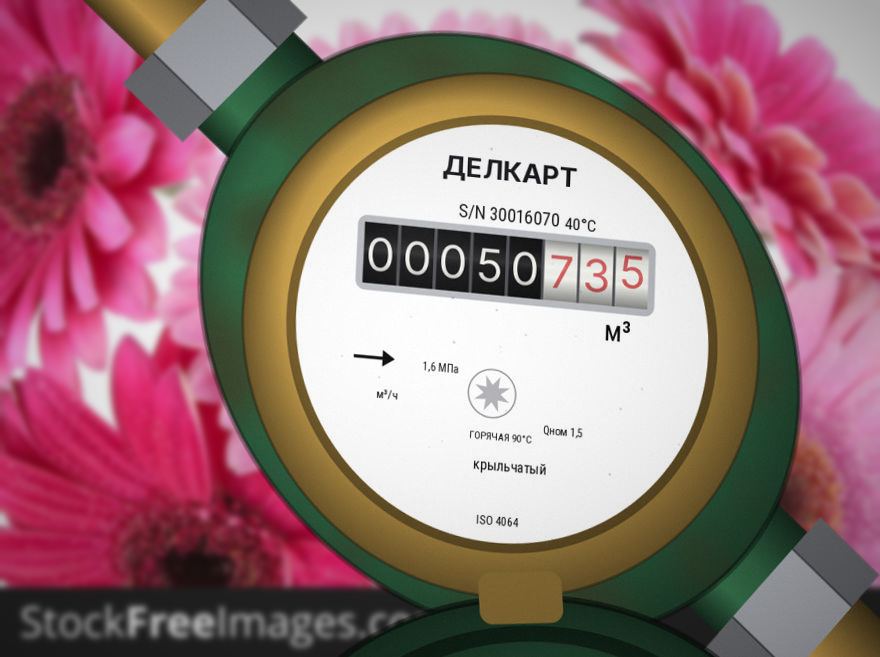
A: 50.735 m³
